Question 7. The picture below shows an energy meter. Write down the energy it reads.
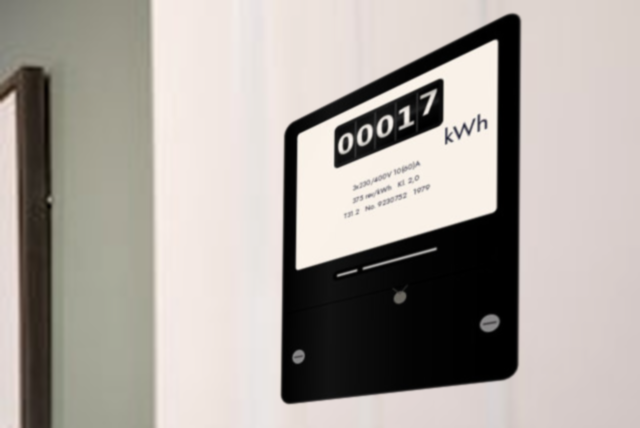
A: 17 kWh
